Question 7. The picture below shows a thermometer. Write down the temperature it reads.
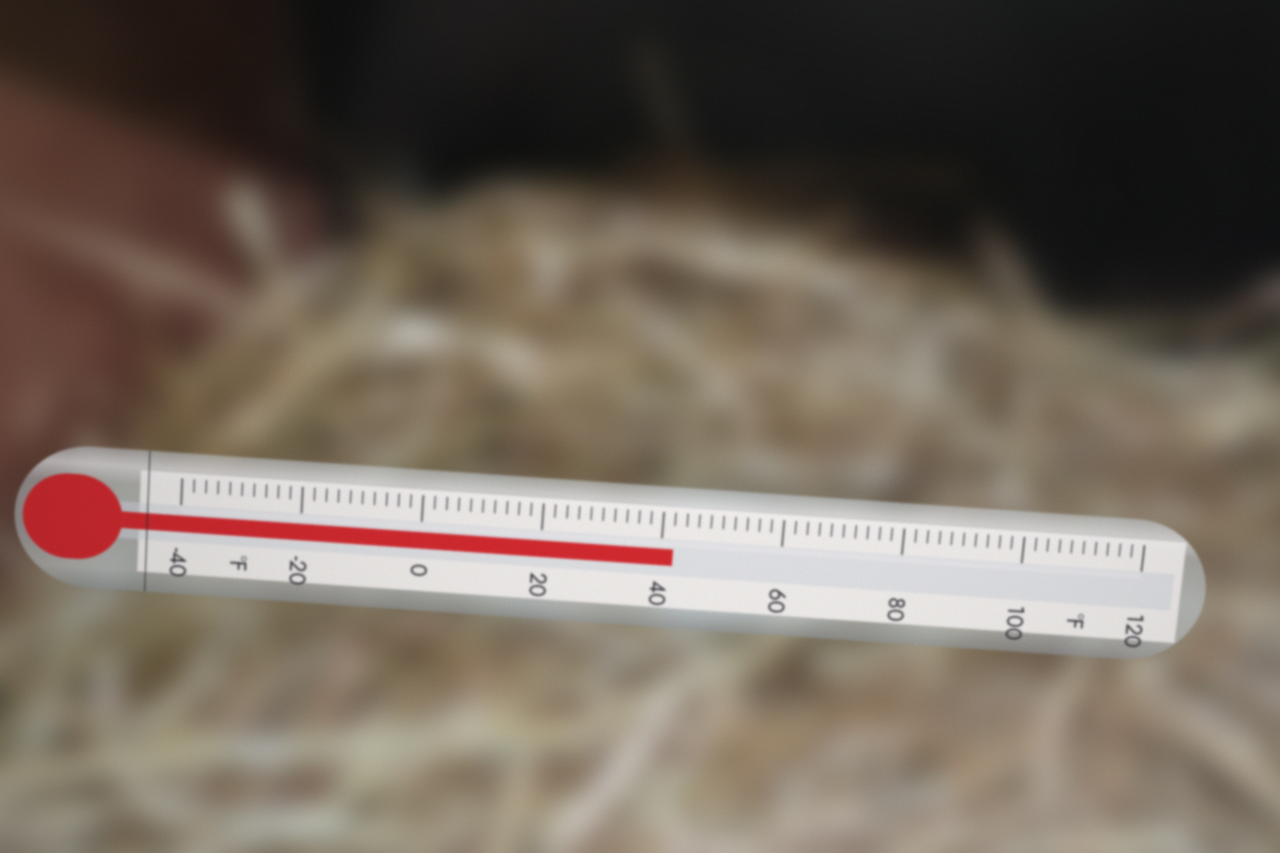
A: 42 °F
